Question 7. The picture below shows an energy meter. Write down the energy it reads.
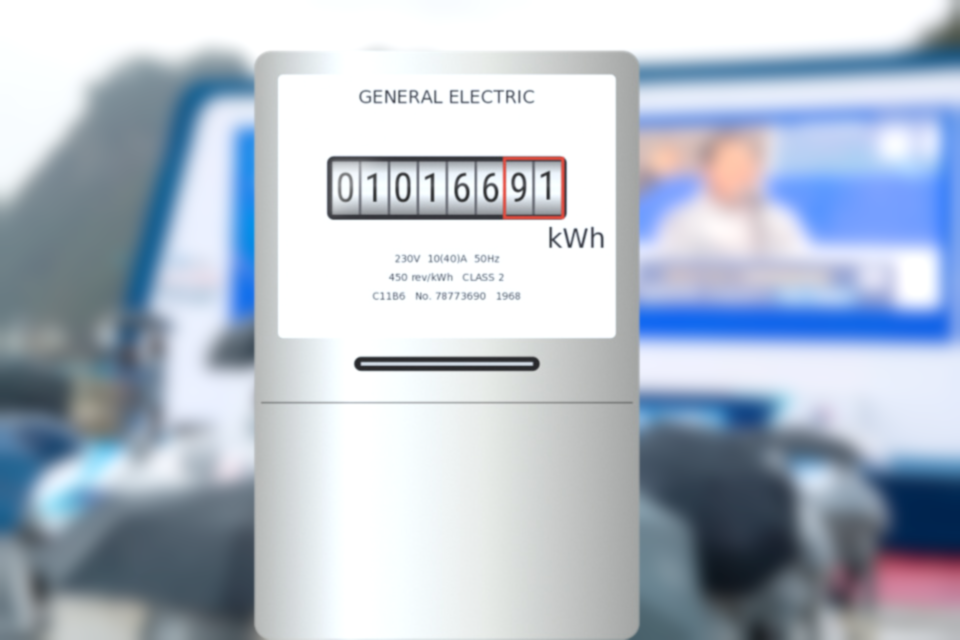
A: 10166.91 kWh
